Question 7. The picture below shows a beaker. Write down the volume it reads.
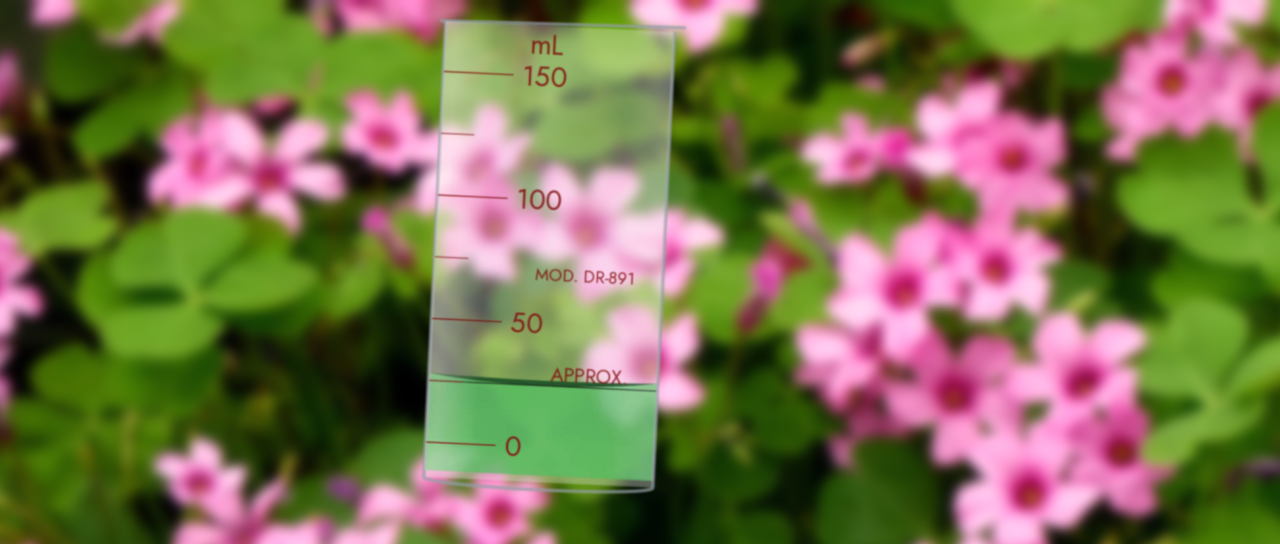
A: 25 mL
